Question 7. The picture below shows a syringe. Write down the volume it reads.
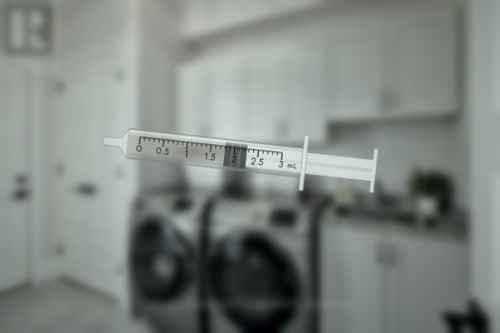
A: 1.8 mL
